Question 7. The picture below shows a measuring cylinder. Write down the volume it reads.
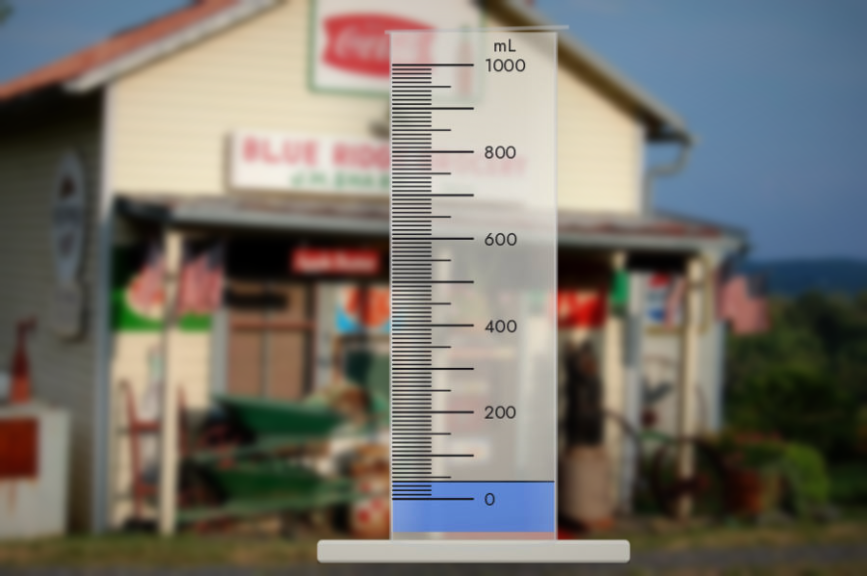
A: 40 mL
